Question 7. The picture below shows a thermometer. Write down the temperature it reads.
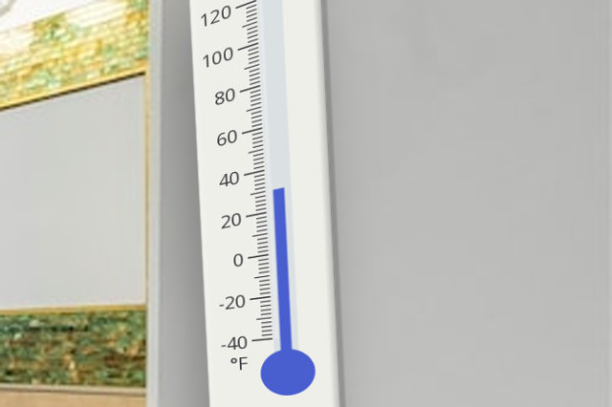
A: 30 °F
